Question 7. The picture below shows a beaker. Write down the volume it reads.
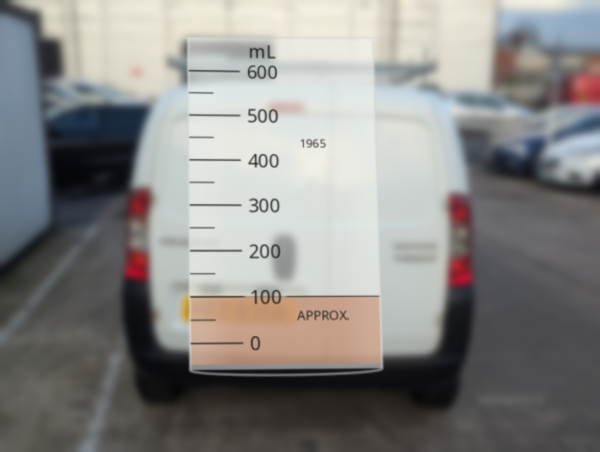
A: 100 mL
